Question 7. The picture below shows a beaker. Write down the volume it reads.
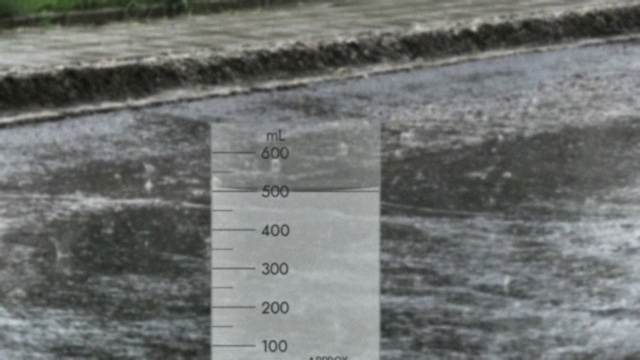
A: 500 mL
